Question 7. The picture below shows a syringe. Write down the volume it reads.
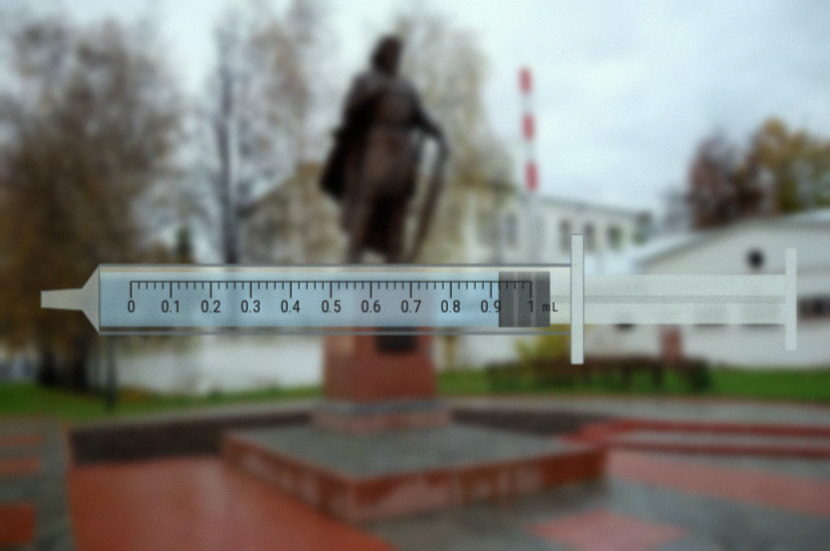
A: 0.92 mL
